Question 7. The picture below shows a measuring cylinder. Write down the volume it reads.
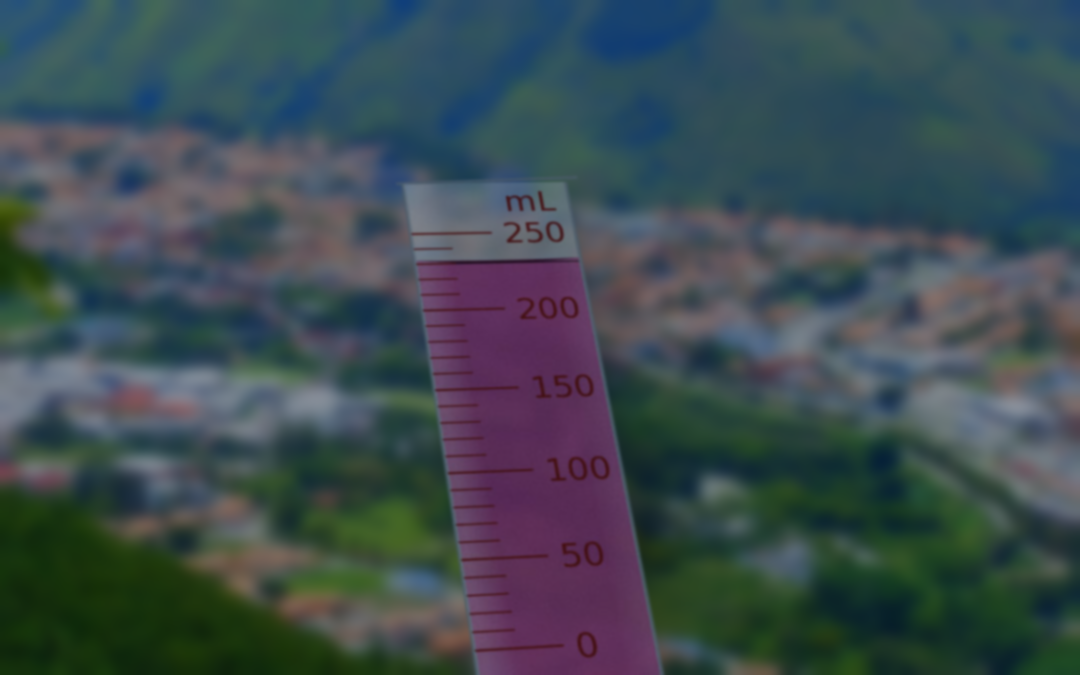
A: 230 mL
